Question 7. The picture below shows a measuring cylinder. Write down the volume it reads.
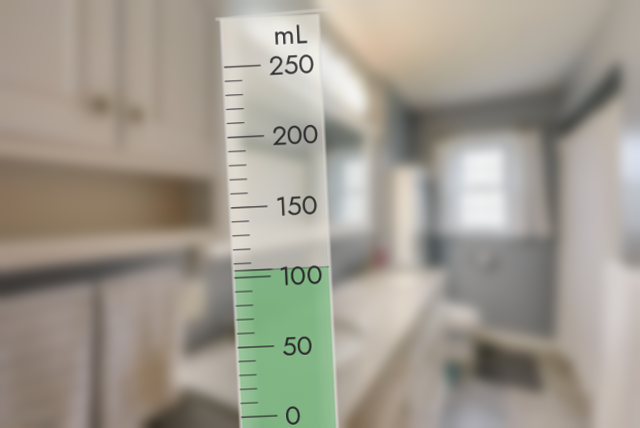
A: 105 mL
